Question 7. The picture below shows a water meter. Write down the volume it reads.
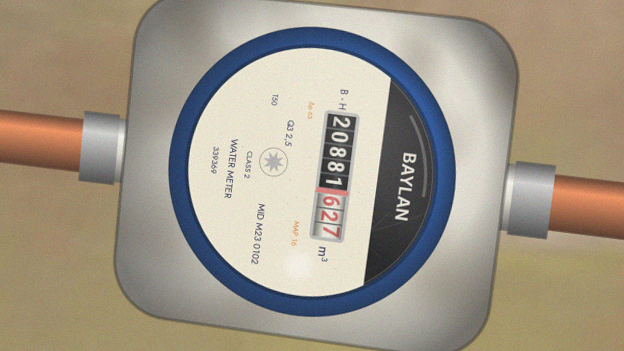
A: 20881.627 m³
